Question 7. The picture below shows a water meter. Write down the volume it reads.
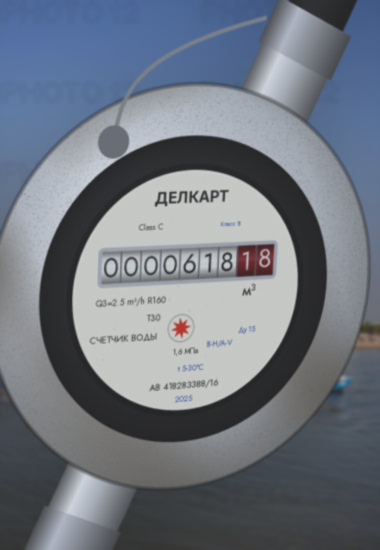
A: 618.18 m³
